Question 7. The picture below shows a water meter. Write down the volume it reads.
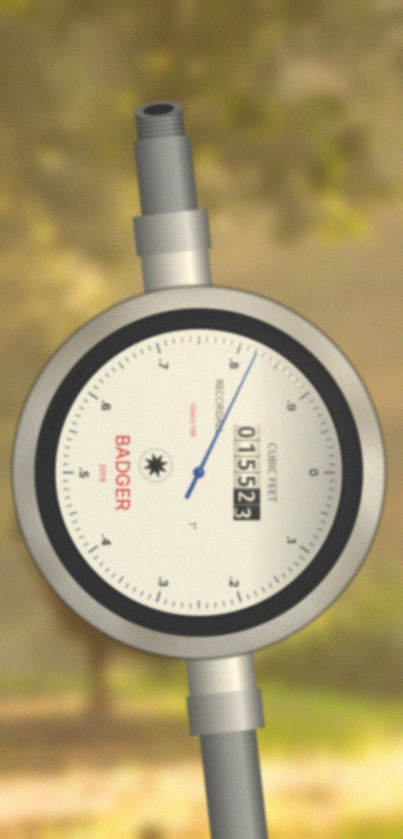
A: 15522.82 ft³
